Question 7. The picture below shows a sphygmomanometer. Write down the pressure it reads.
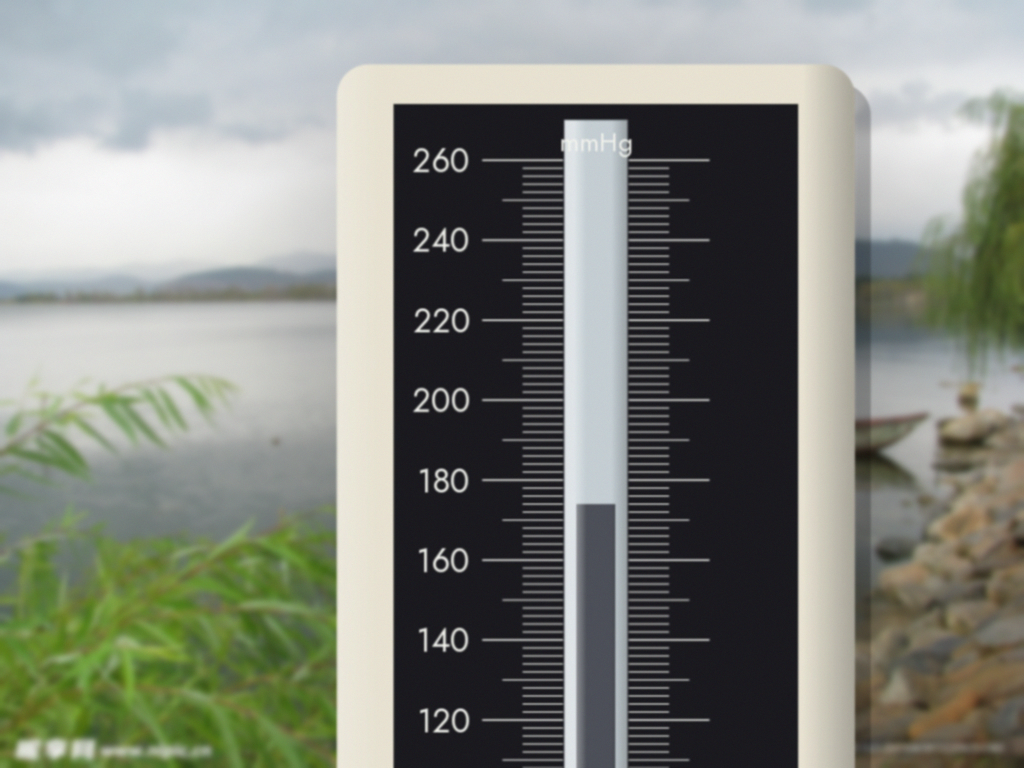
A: 174 mmHg
